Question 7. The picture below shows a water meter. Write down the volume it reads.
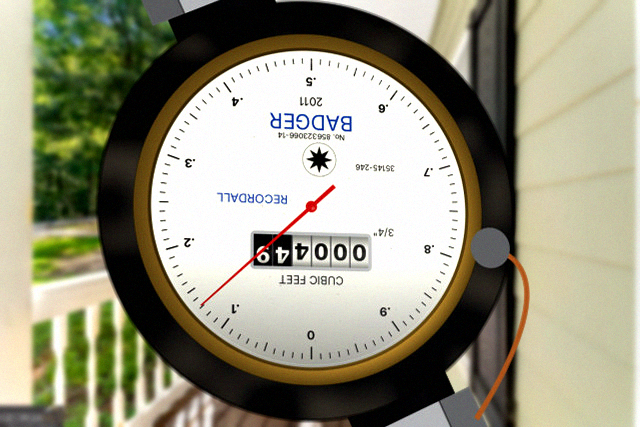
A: 449.13 ft³
